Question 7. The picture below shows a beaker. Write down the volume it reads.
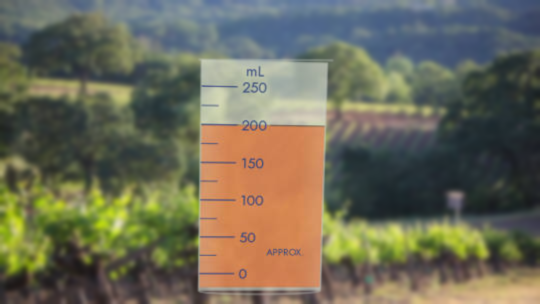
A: 200 mL
